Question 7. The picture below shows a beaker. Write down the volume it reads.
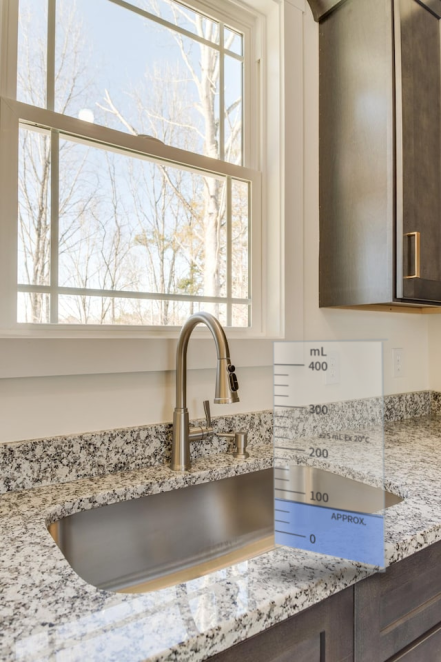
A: 75 mL
